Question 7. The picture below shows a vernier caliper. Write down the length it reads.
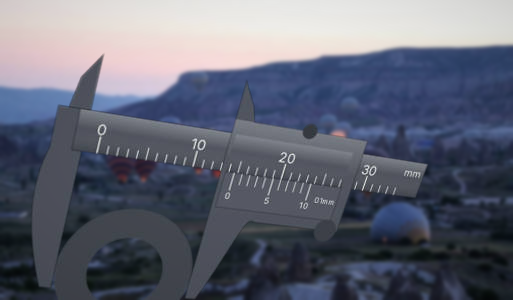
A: 14.6 mm
